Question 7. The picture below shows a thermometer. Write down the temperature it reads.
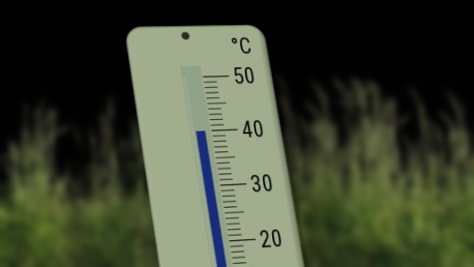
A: 40 °C
